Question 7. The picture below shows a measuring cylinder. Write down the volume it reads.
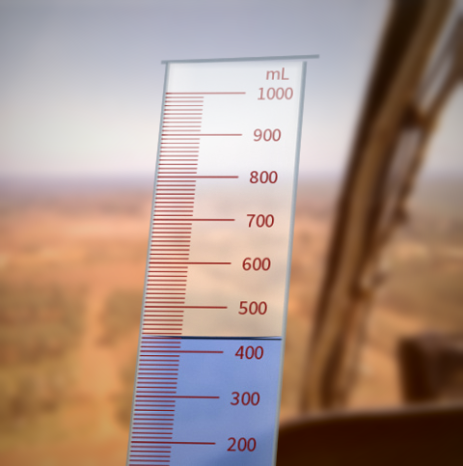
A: 430 mL
